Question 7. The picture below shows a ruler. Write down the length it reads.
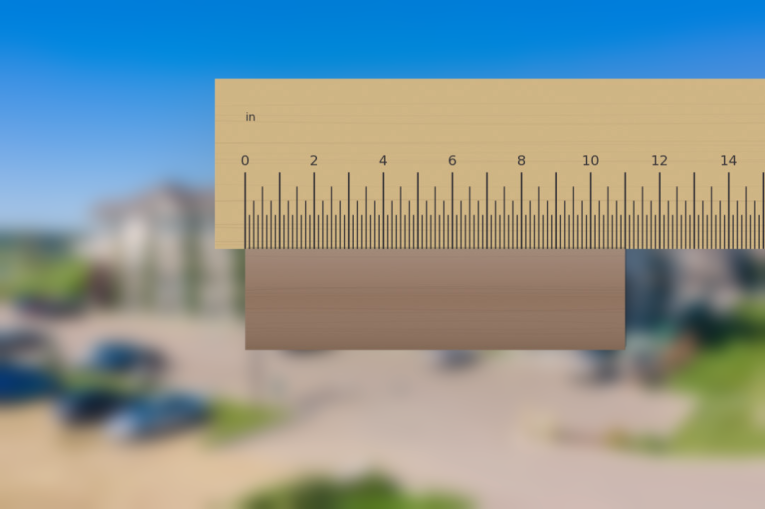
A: 11 in
